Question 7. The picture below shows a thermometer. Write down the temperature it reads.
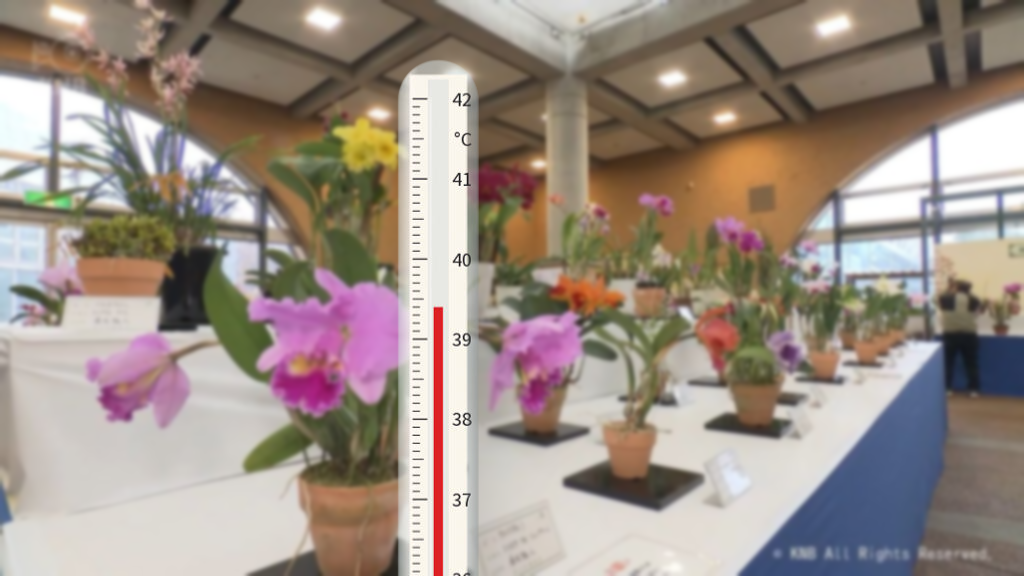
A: 39.4 °C
